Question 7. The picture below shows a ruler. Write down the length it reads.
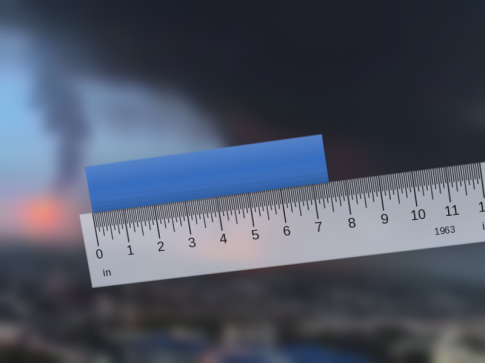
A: 7.5 in
